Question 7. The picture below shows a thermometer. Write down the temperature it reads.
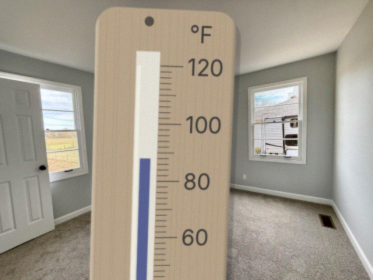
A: 88 °F
